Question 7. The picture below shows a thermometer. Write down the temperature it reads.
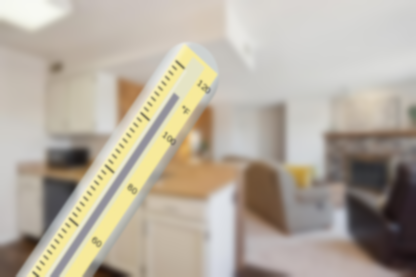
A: 112 °F
